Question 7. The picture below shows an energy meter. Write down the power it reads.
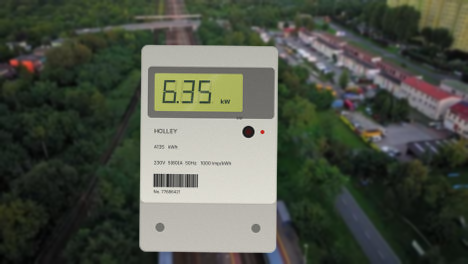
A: 6.35 kW
